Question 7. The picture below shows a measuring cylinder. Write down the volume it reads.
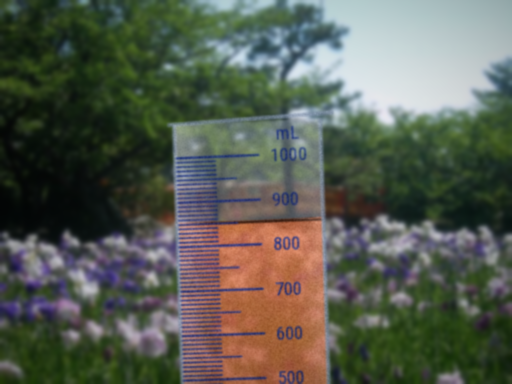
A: 850 mL
